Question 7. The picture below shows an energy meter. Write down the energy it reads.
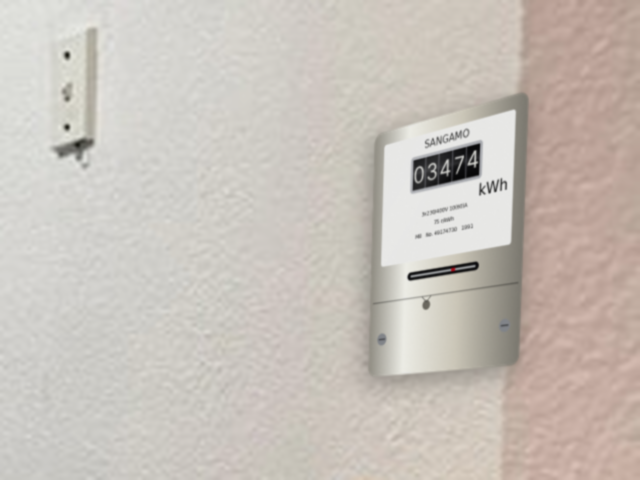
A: 3474 kWh
